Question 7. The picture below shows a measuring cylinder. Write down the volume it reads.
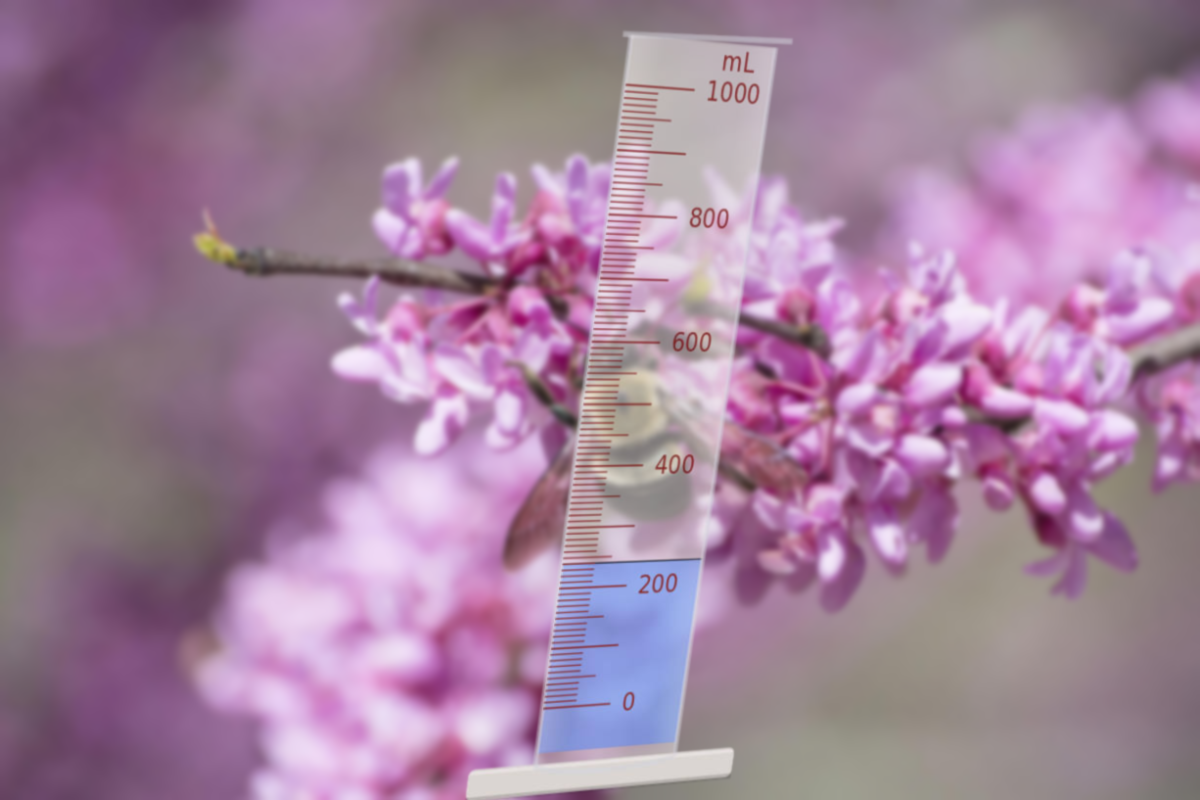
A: 240 mL
